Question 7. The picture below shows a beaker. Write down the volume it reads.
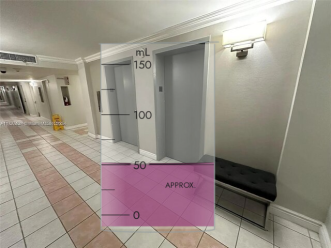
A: 50 mL
